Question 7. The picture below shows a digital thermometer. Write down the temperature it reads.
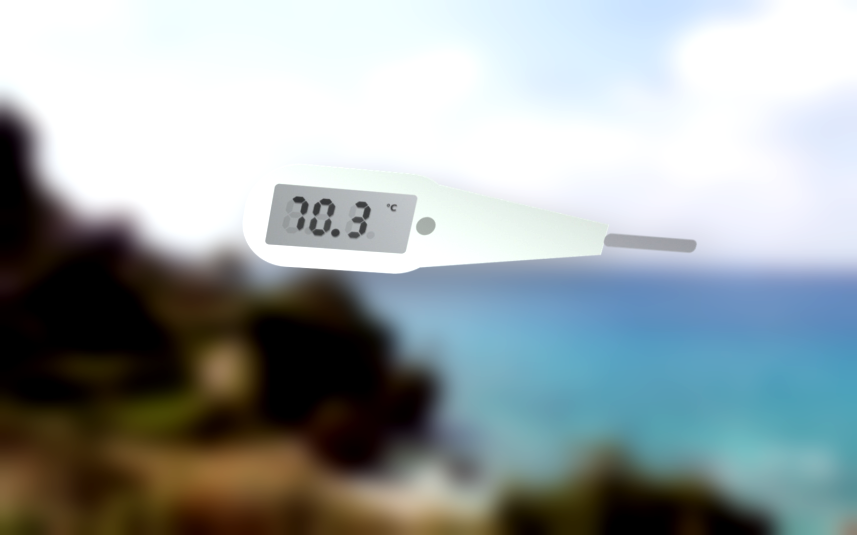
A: 70.3 °C
